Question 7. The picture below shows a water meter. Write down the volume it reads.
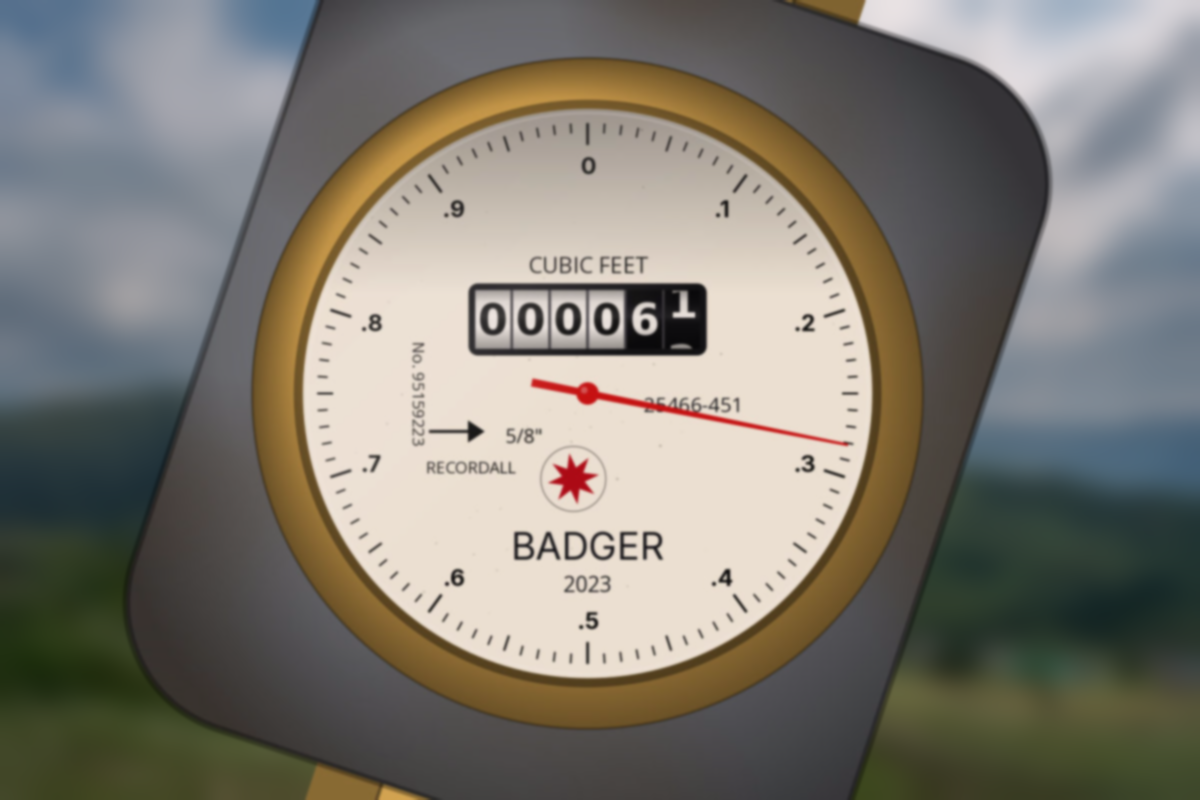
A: 61.28 ft³
